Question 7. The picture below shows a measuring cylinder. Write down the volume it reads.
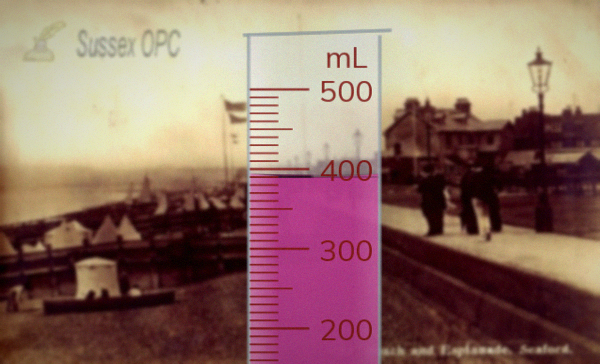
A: 390 mL
